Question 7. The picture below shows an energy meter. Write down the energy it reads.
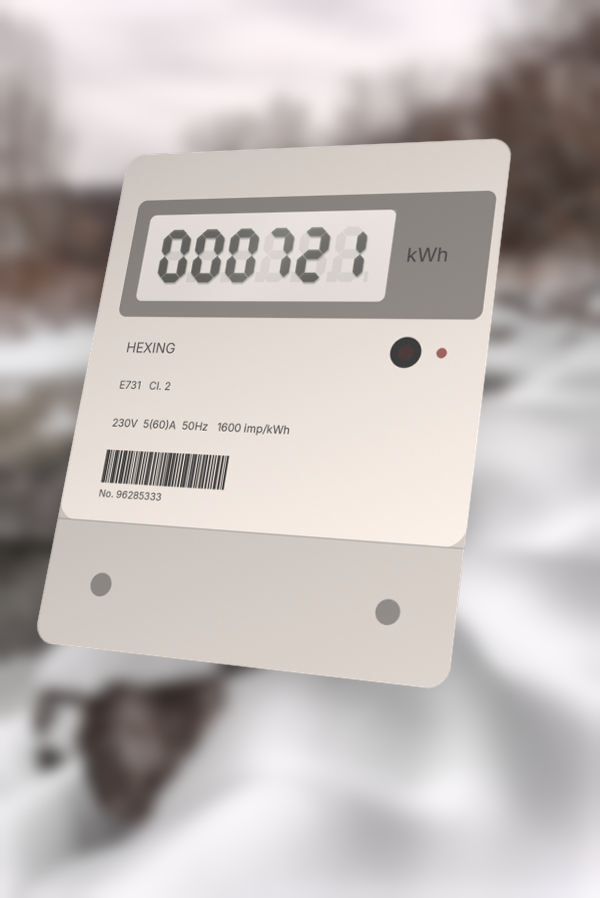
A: 721 kWh
